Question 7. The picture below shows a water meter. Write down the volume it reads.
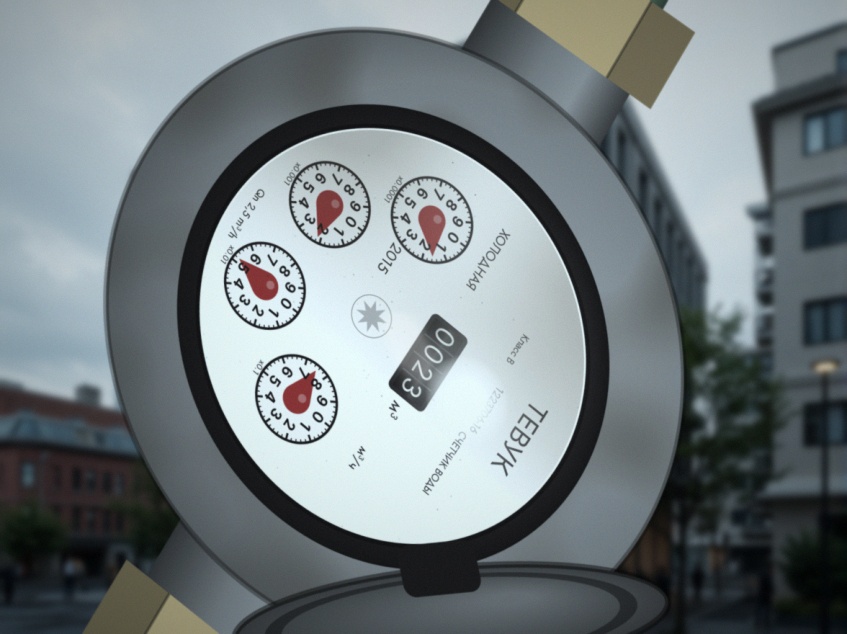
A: 23.7521 m³
